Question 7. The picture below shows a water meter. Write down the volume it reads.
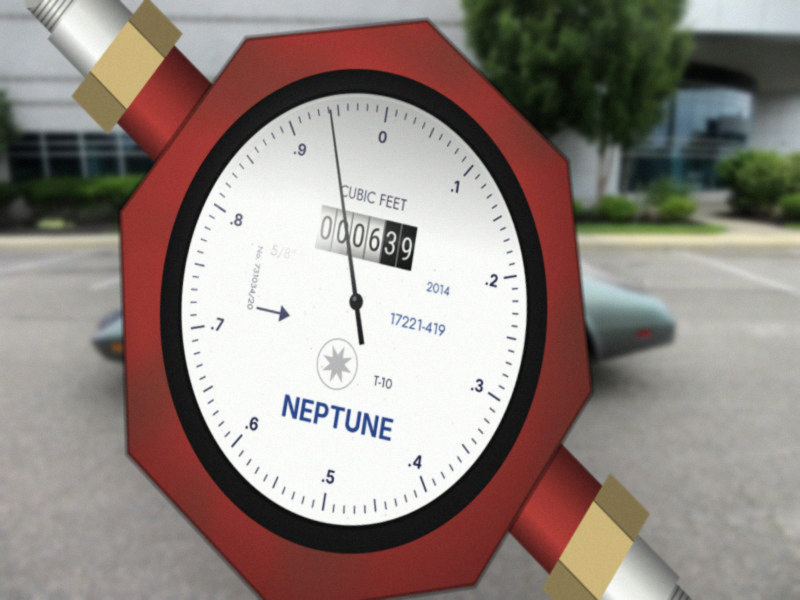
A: 638.94 ft³
